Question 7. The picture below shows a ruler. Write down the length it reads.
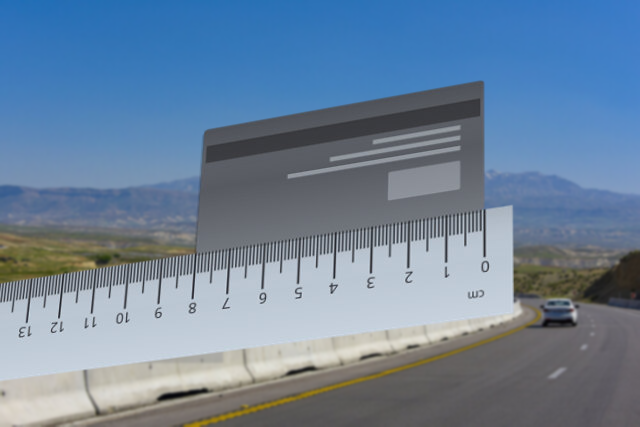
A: 8 cm
